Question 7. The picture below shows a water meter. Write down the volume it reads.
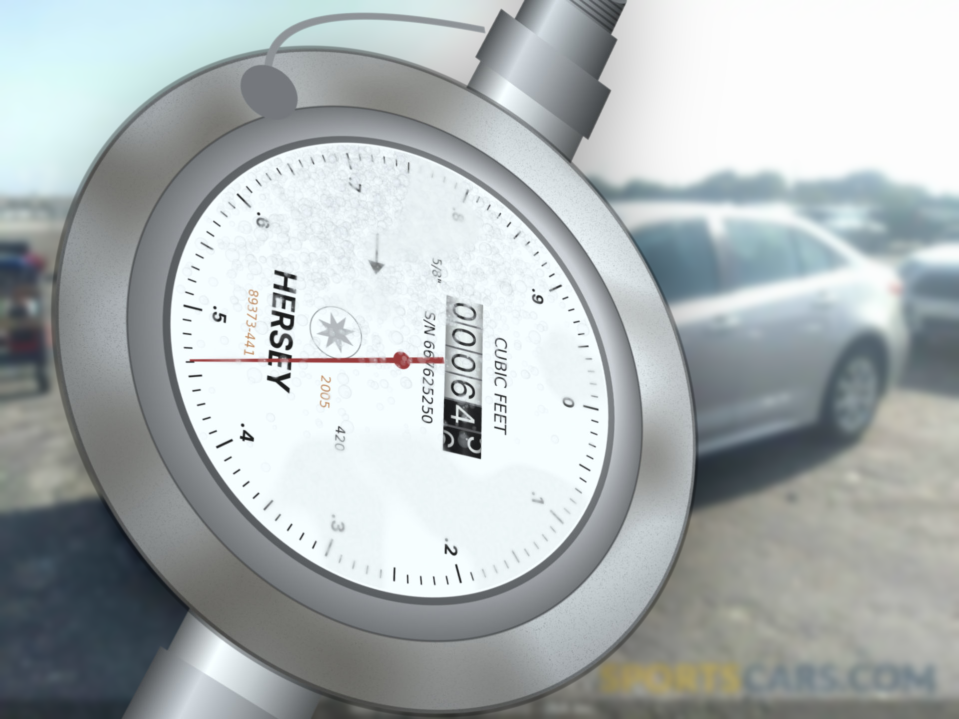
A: 645.46 ft³
